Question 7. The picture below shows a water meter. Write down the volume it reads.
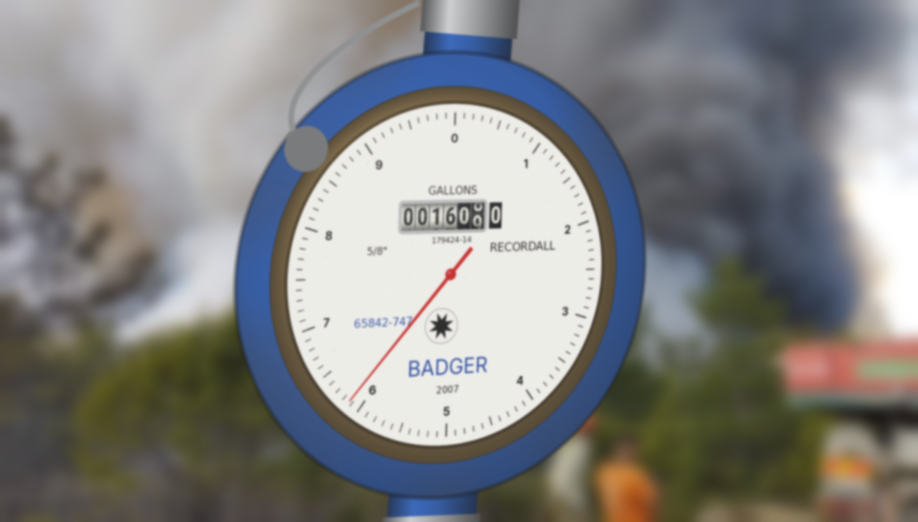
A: 16086.1 gal
